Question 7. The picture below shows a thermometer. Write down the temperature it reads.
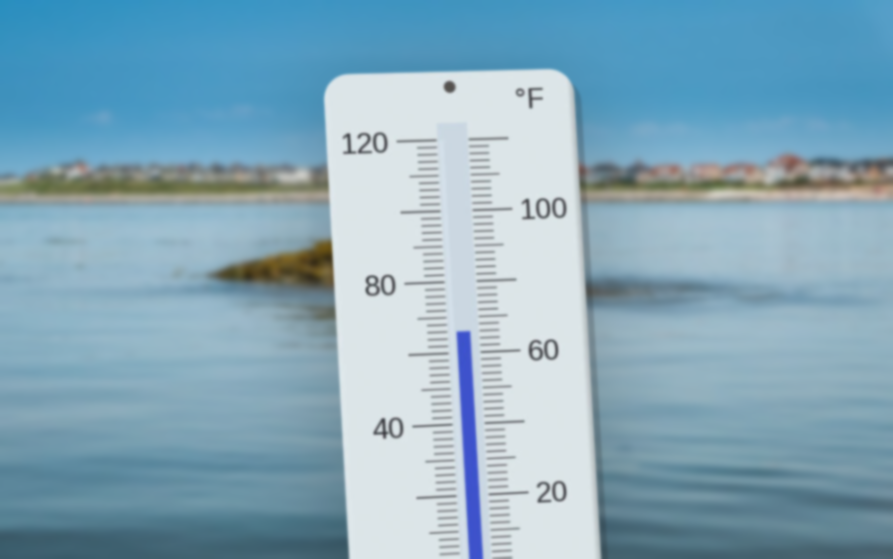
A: 66 °F
